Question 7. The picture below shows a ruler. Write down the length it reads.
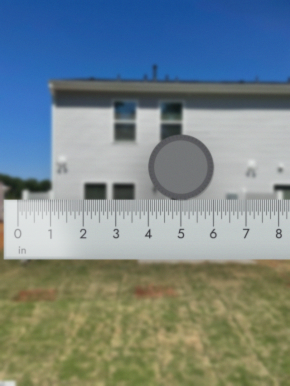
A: 2 in
